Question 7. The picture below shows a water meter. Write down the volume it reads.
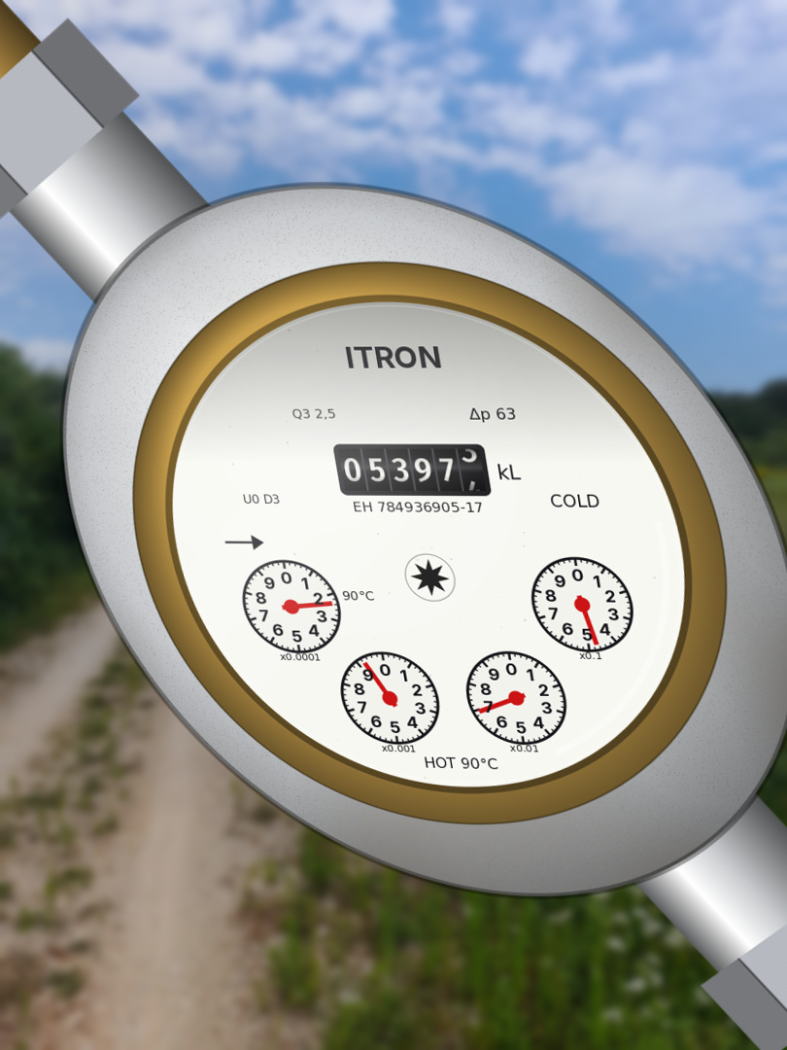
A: 53973.4692 kL
